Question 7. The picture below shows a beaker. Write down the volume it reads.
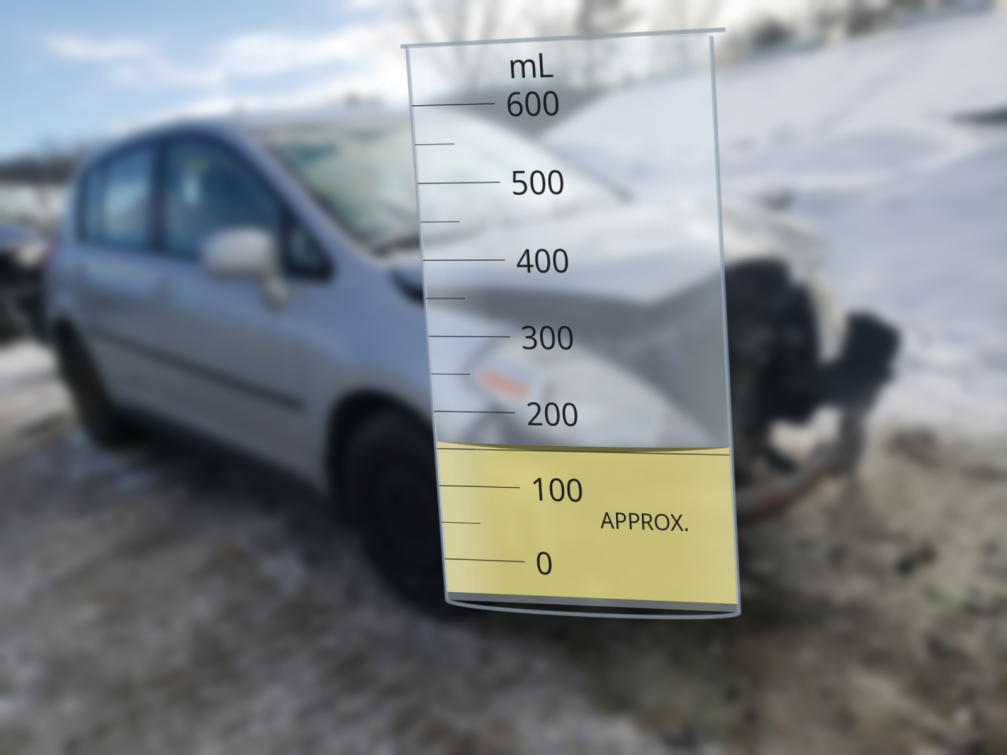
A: 150 mL
